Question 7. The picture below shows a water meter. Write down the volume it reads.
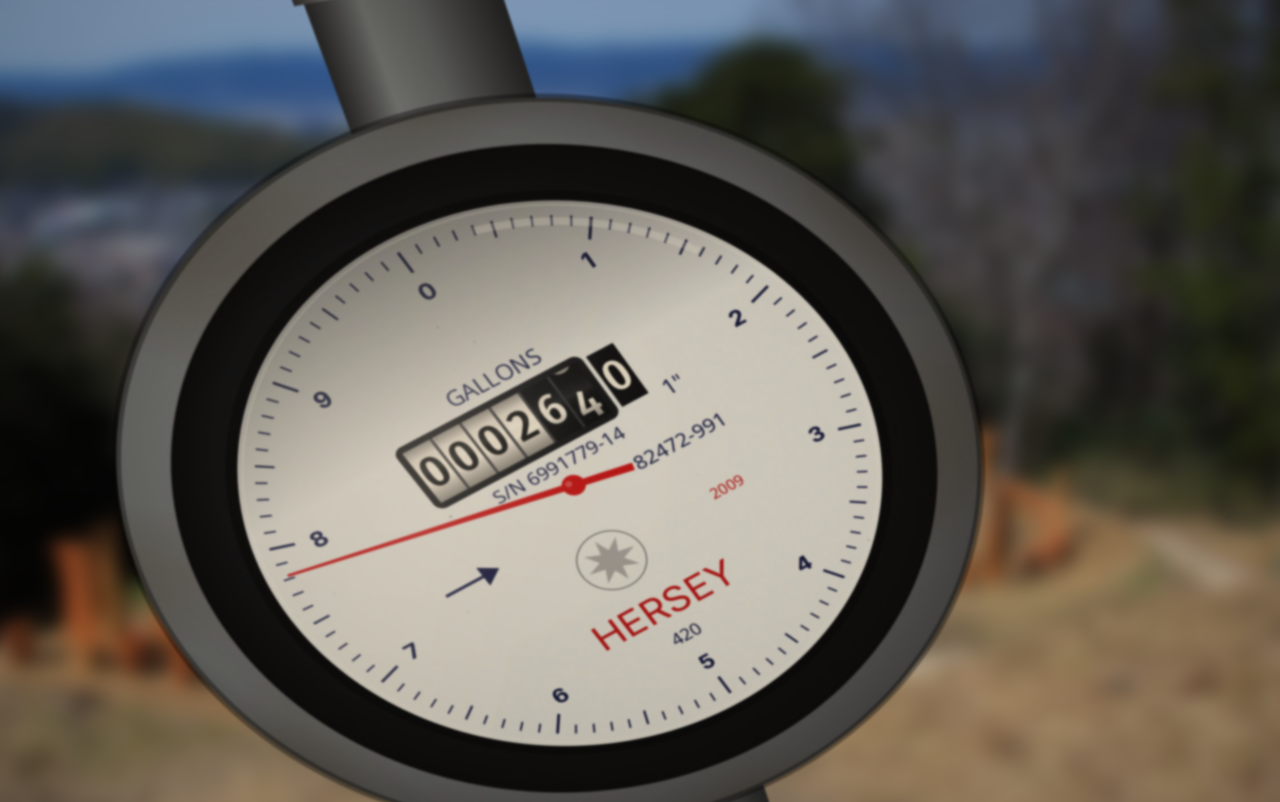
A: 2637.8 gal
